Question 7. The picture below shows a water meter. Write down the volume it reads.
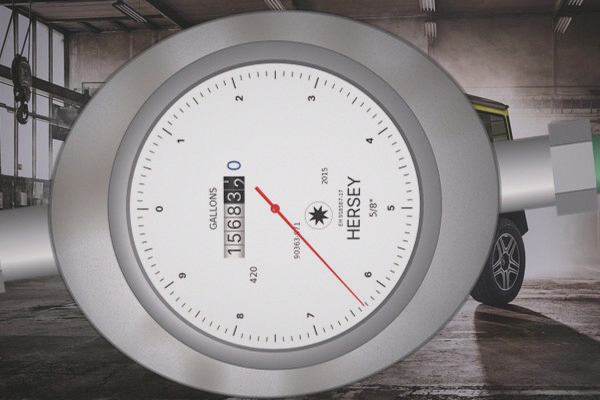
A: 1568316.3 gal
